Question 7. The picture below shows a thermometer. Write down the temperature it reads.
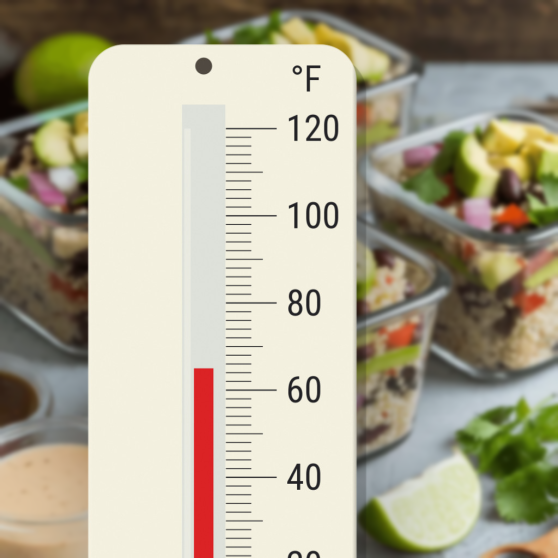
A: 65 °F
